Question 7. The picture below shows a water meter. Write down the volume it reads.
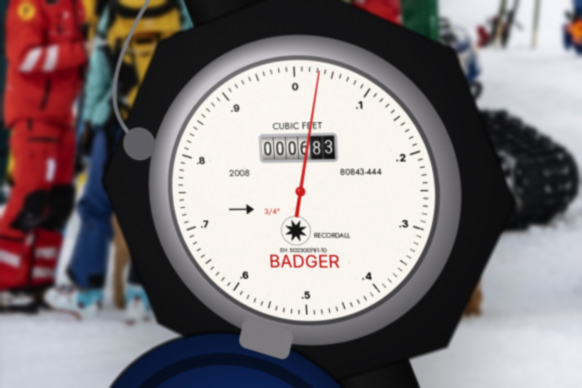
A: 683.03 ft³
